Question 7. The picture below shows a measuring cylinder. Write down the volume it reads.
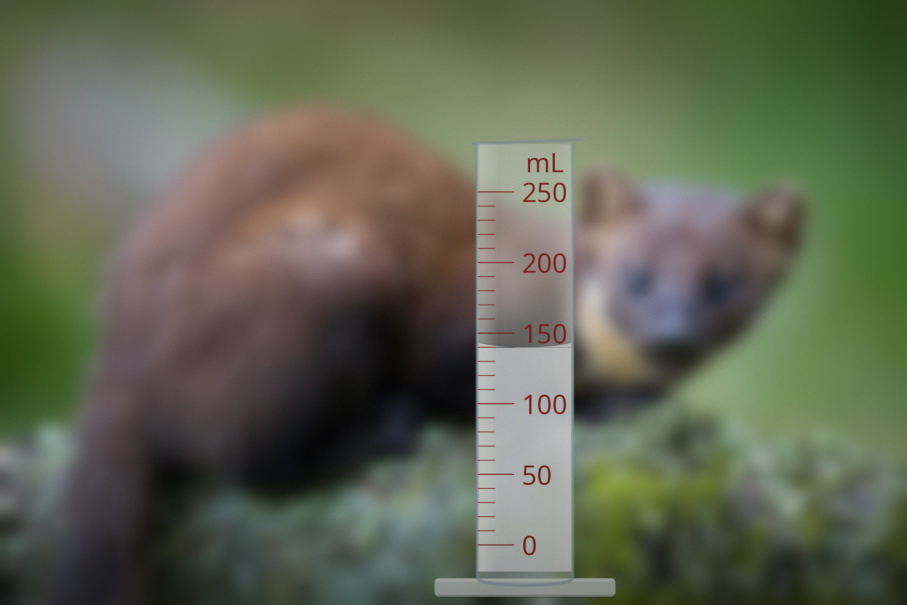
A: 140 mL
